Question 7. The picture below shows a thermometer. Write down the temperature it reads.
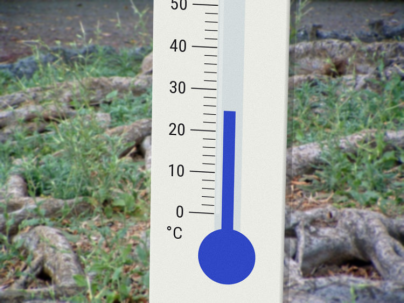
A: 25 °C
